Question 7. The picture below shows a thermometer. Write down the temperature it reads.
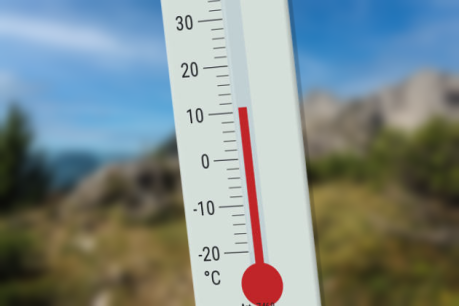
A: 11 °C
